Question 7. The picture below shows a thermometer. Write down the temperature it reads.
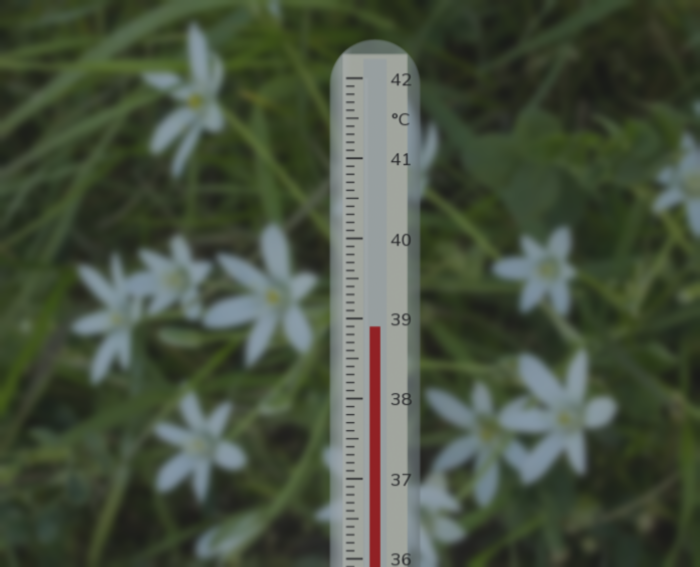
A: 38.9 °C
